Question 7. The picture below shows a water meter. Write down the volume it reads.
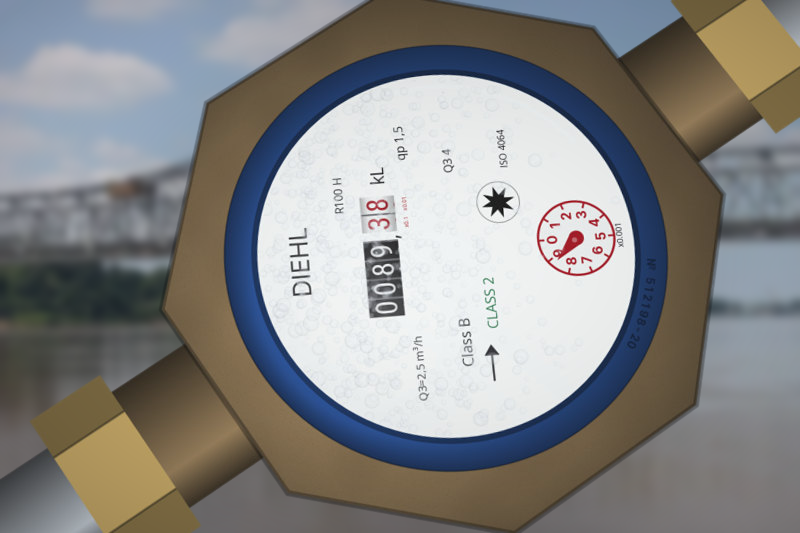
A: 89.388 kL
